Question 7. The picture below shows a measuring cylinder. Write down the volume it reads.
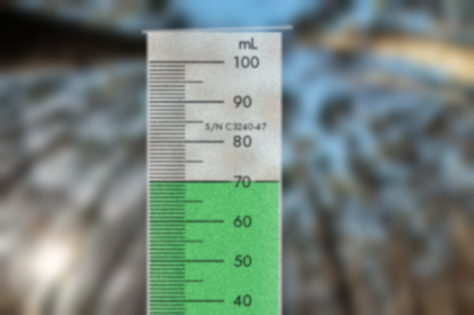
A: 70 mL
